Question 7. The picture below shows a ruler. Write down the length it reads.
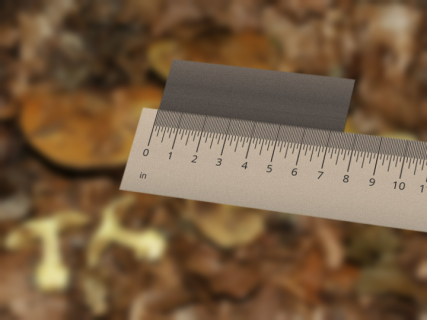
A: 7.5 in
